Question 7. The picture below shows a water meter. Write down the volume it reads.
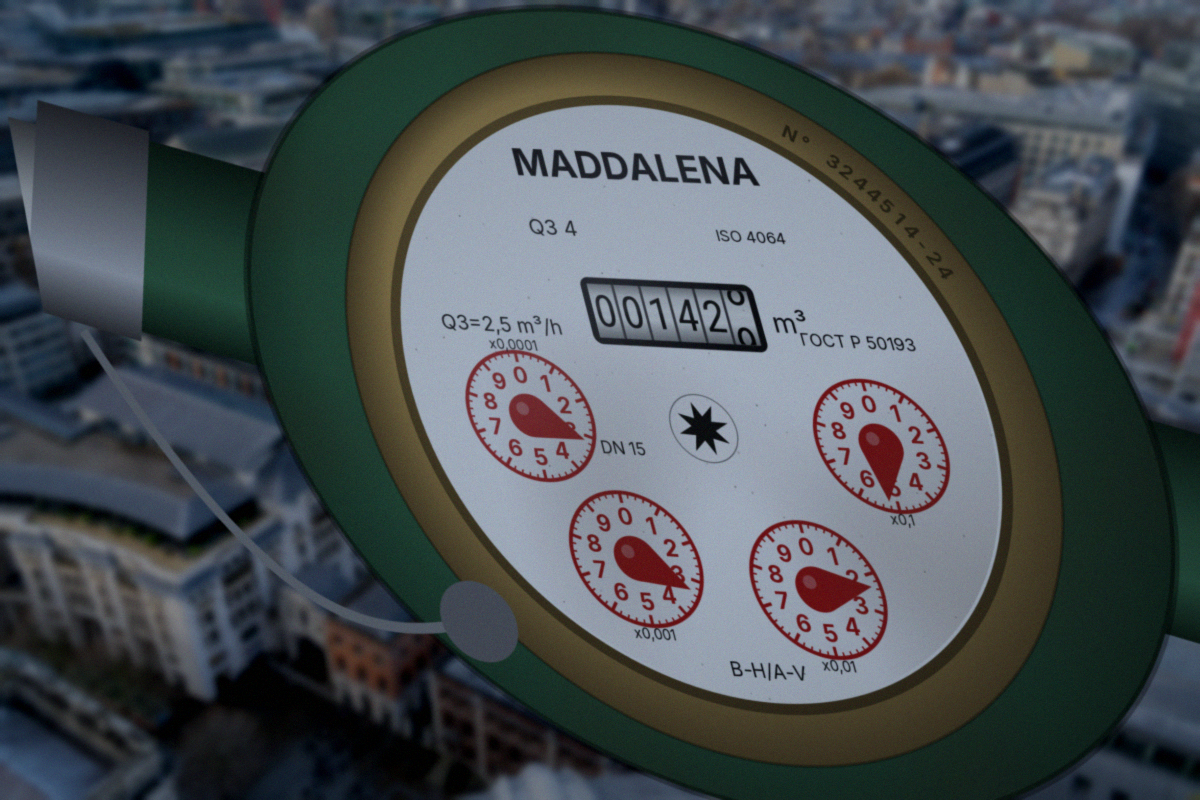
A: 1428.5233 m³
